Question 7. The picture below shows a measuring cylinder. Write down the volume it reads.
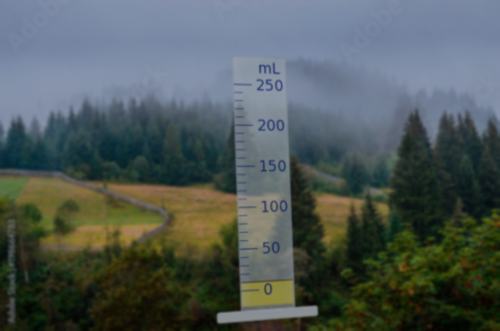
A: 10 mL
